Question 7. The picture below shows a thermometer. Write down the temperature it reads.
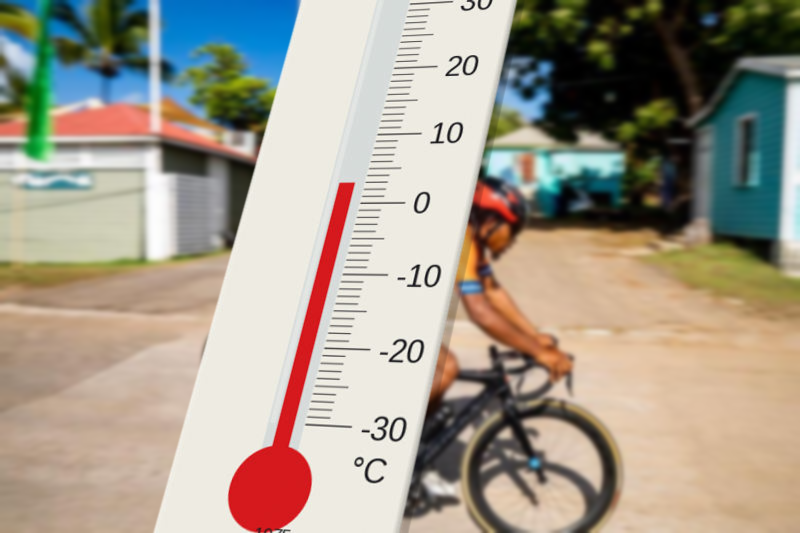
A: 3 °C
